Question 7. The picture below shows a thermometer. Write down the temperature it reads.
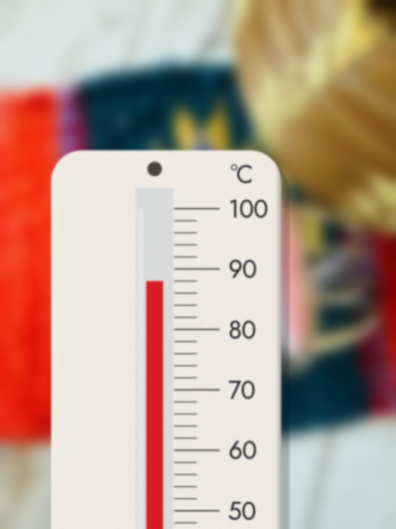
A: 88 °C
